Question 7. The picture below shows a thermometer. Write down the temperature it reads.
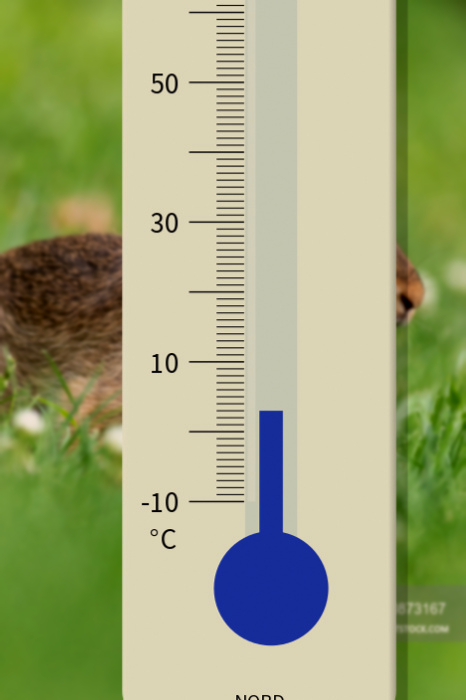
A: 3 °C
